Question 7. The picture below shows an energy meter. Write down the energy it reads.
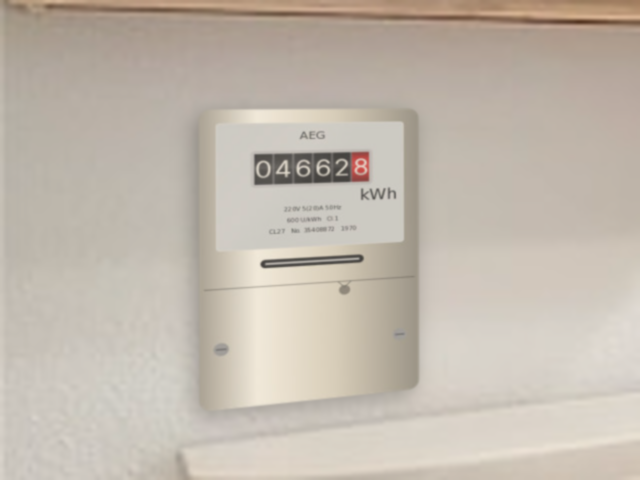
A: 4662.8 kWh
